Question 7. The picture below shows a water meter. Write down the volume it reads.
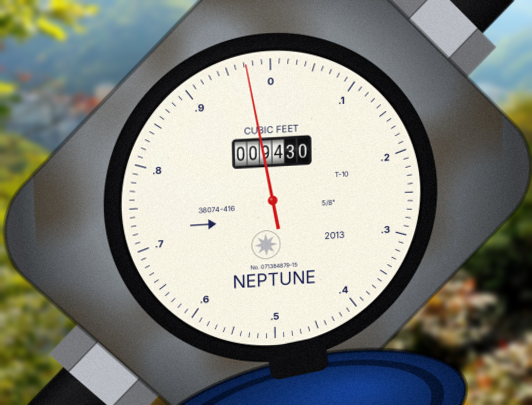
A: 9429.97 ft³
